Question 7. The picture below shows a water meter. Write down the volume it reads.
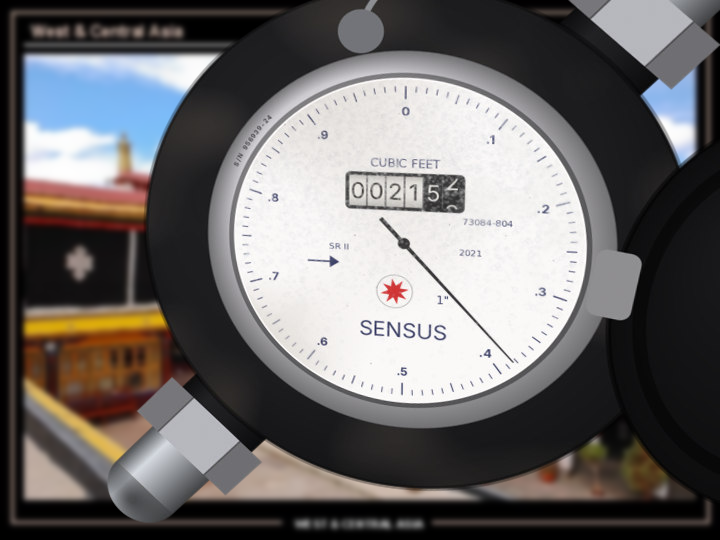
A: 2152.38 ft³
